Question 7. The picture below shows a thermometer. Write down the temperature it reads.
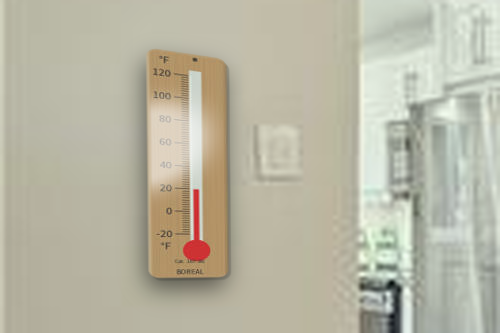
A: 20 °F
